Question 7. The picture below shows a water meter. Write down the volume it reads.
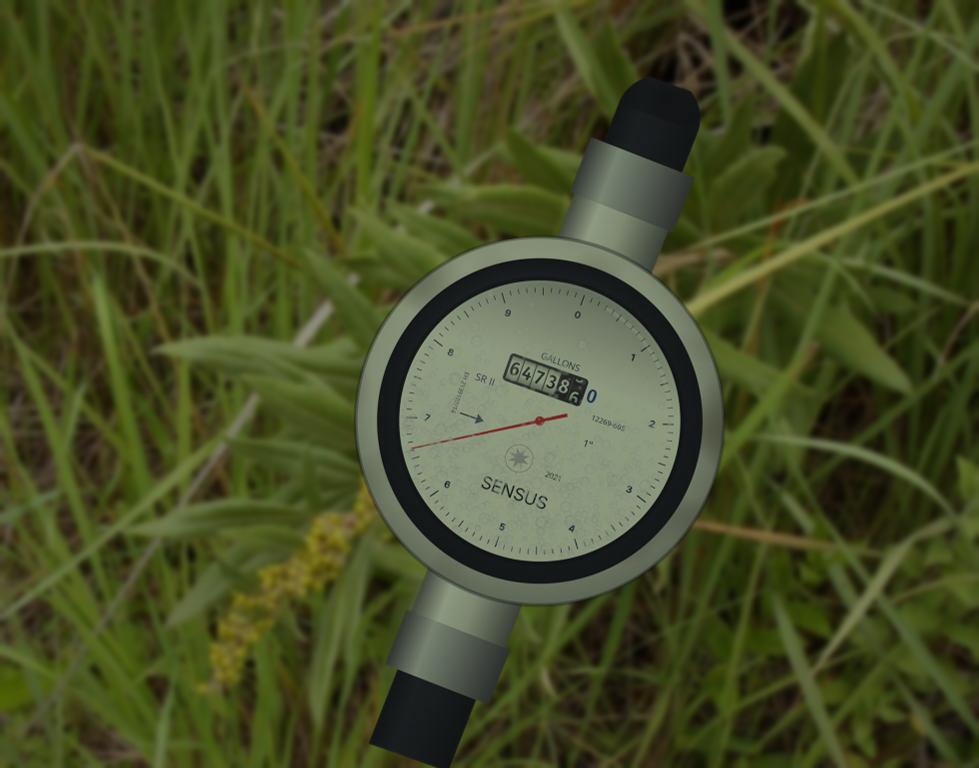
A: 6473856.6 gal
